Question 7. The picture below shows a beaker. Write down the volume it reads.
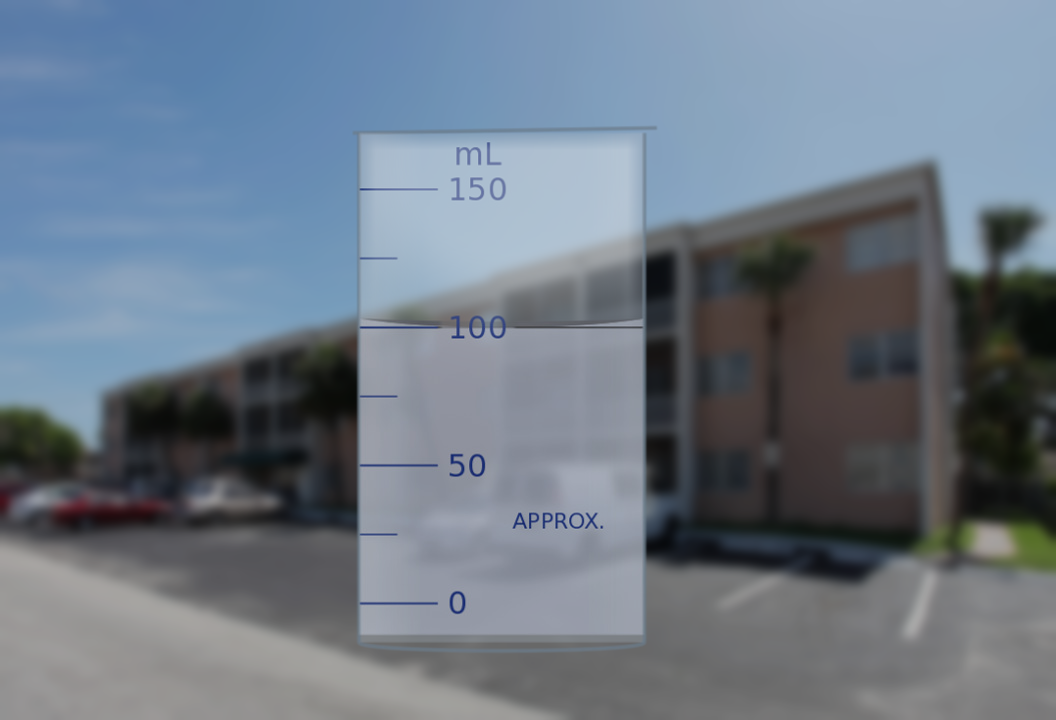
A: 100 mL
